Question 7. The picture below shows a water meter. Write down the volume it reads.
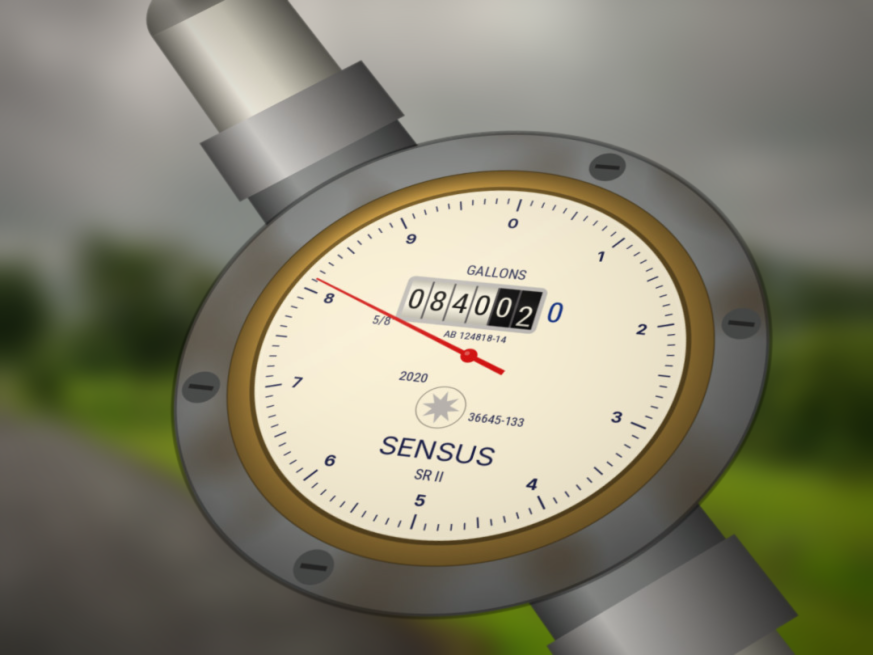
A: 840018.1 gal
